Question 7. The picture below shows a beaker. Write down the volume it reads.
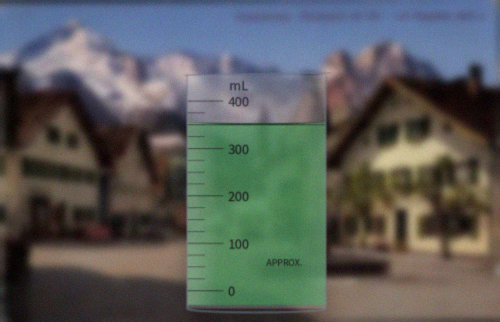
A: 350 mL
